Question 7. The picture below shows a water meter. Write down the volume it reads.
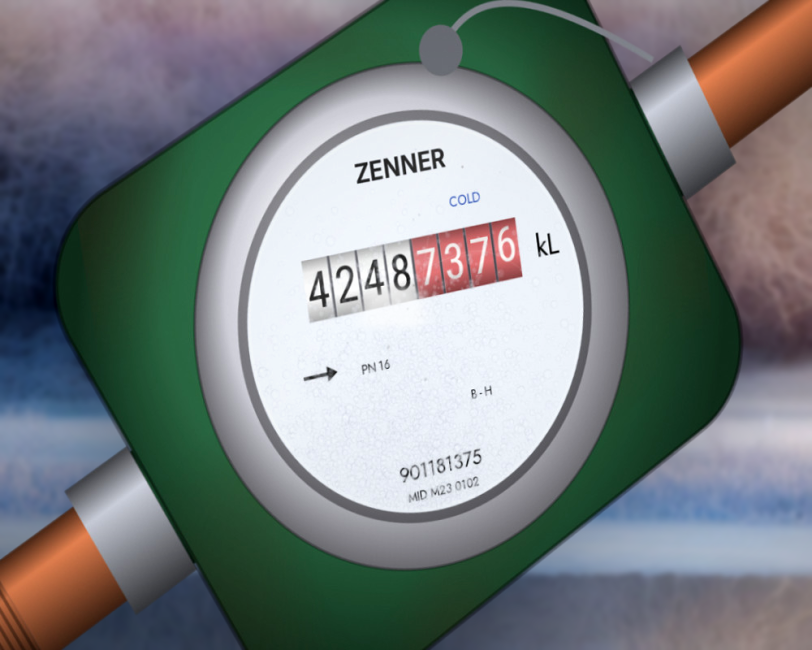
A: 4248.7376 kL
